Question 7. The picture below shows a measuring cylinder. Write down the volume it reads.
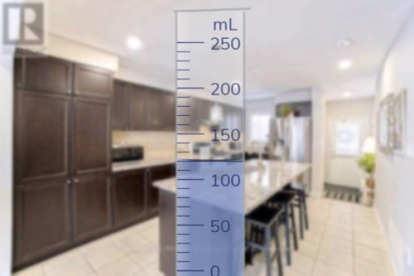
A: 120 mL
